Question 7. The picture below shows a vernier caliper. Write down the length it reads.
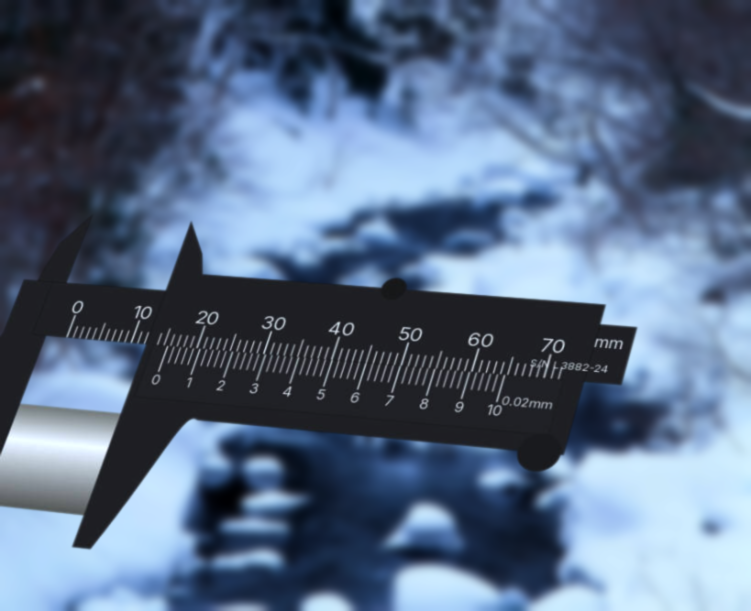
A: 15.6 mm
